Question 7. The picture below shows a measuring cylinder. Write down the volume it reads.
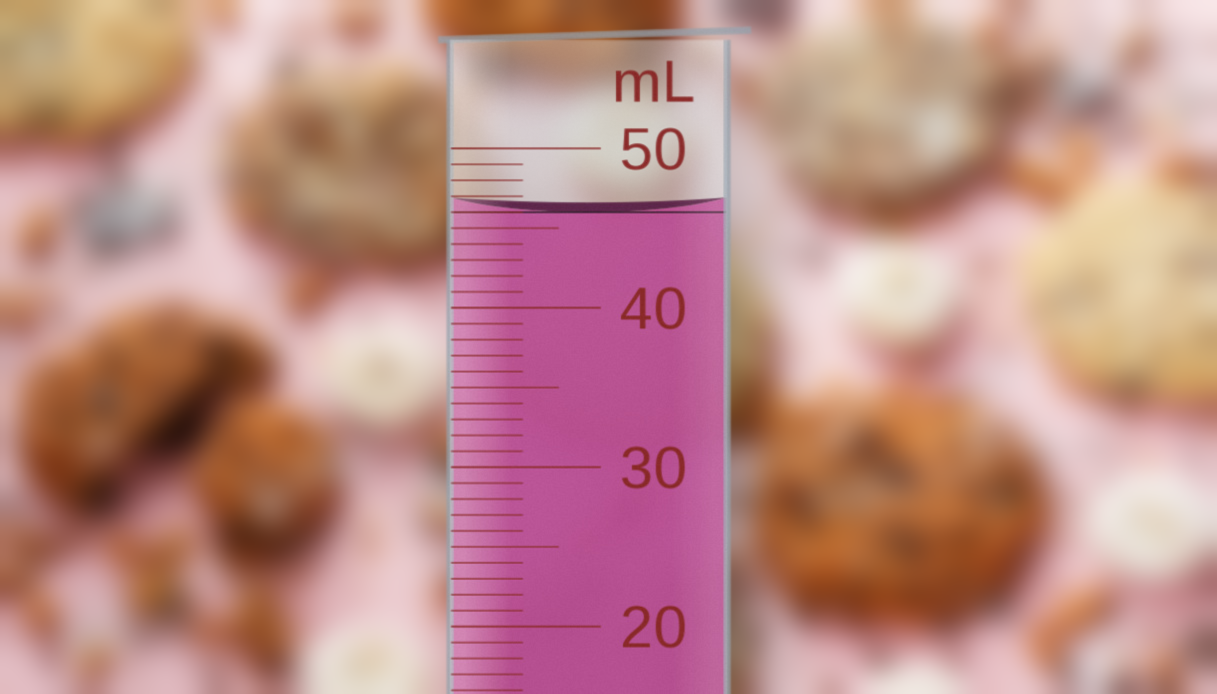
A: 46 mL
